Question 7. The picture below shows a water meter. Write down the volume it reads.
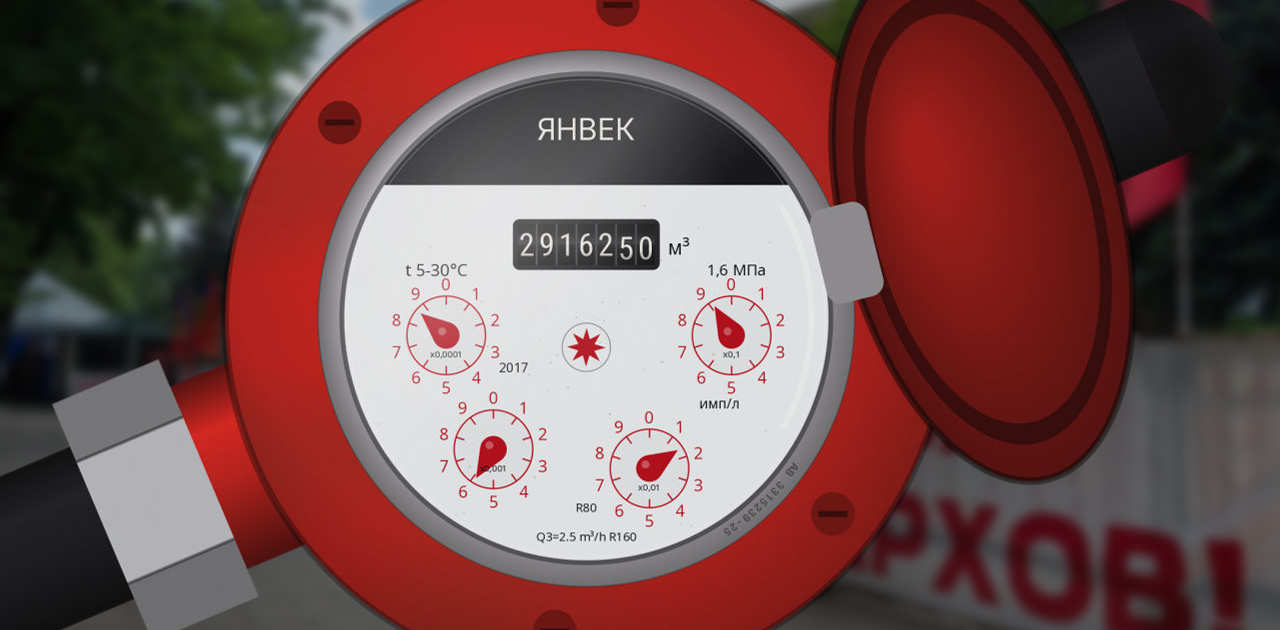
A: 2916249.9158 m³
